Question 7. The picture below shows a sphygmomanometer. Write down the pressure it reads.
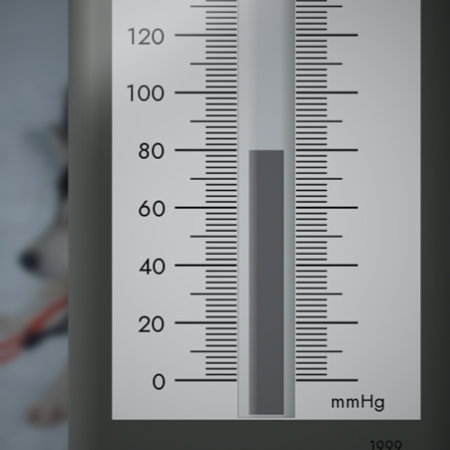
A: 80 mmHg
